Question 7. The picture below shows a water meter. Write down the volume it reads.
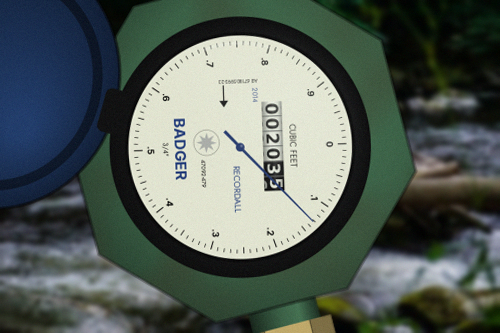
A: 2035.13 ft³
